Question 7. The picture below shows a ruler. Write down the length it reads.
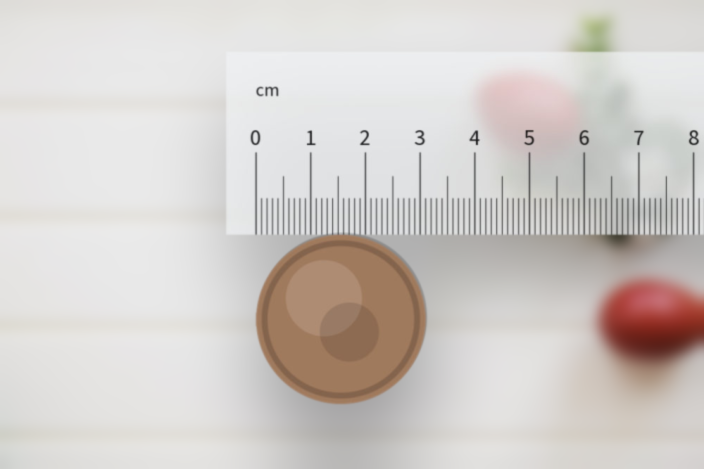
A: 3.1 cm
